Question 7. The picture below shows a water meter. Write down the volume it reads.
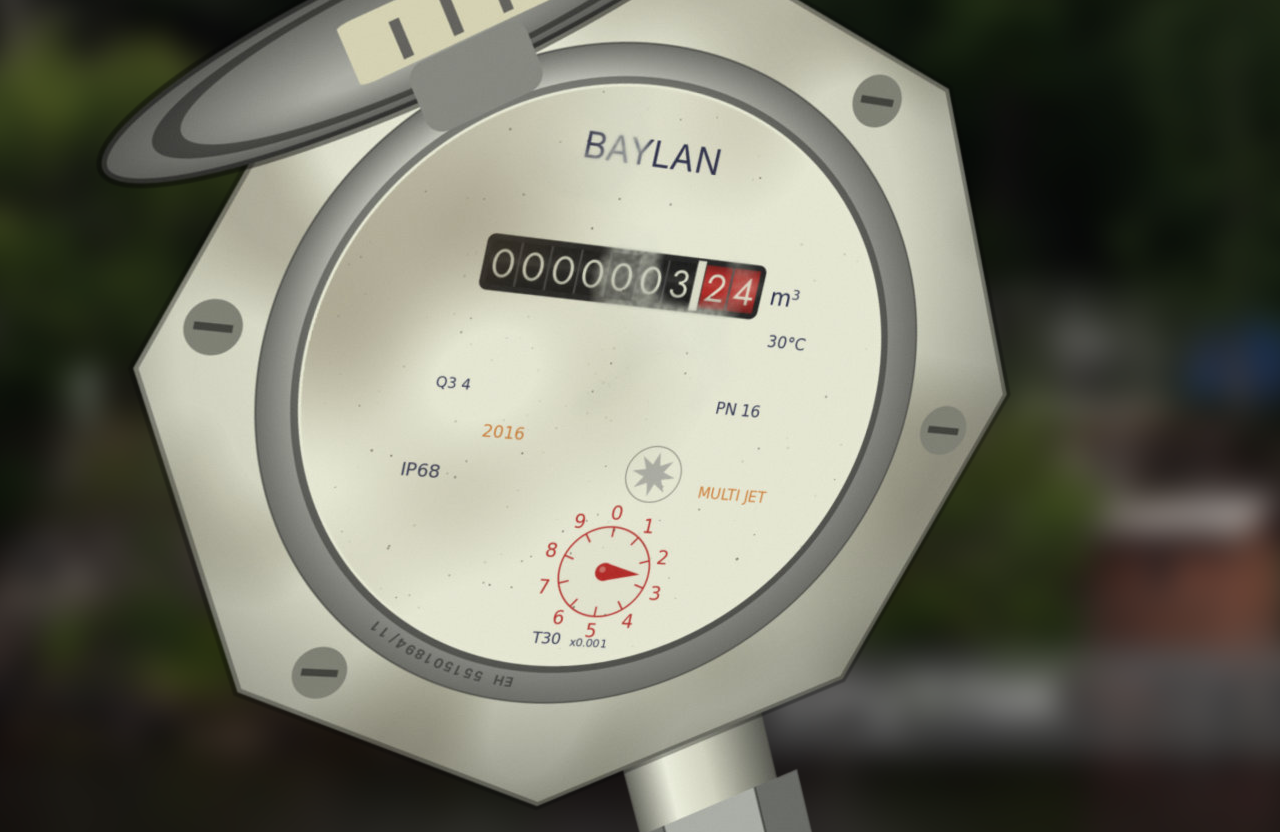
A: 3.242 m³
